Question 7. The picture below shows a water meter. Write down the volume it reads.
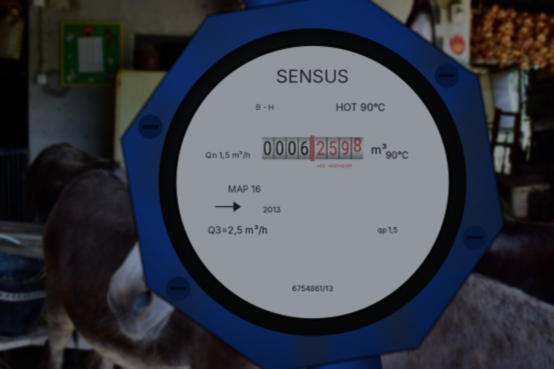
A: 6.2598 m³
